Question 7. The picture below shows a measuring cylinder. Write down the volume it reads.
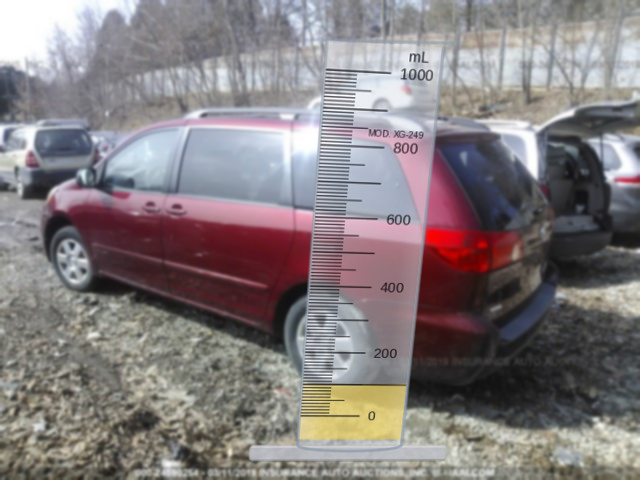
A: 100 mL
